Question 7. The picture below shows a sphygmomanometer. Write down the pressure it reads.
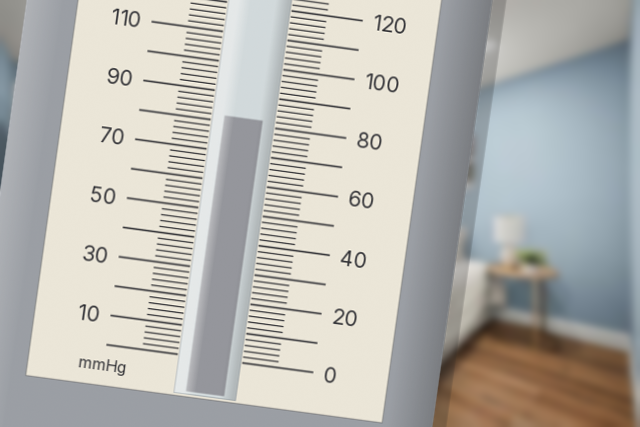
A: 82 mmHg
